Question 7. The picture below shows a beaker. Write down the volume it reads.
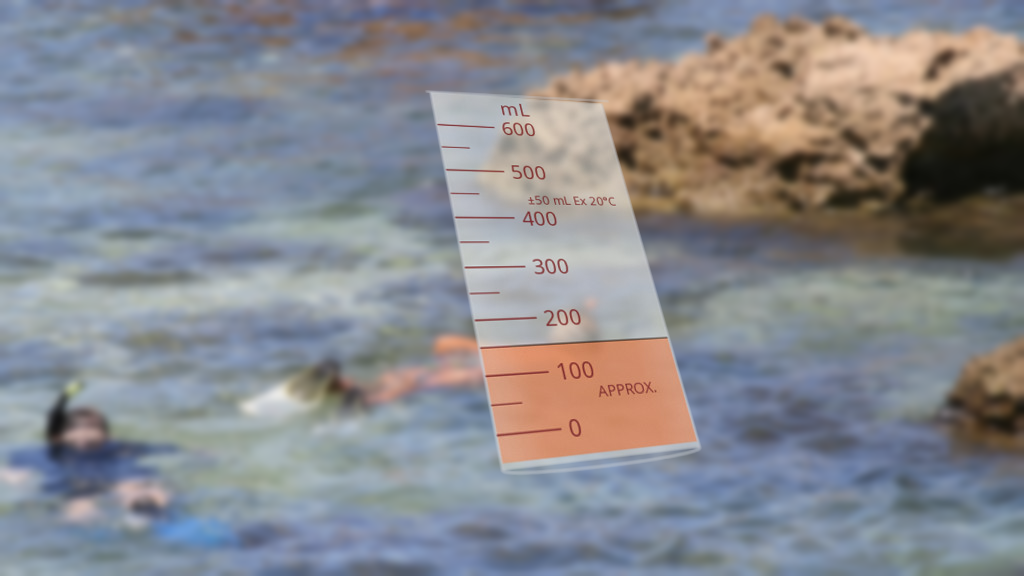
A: 150 mL
